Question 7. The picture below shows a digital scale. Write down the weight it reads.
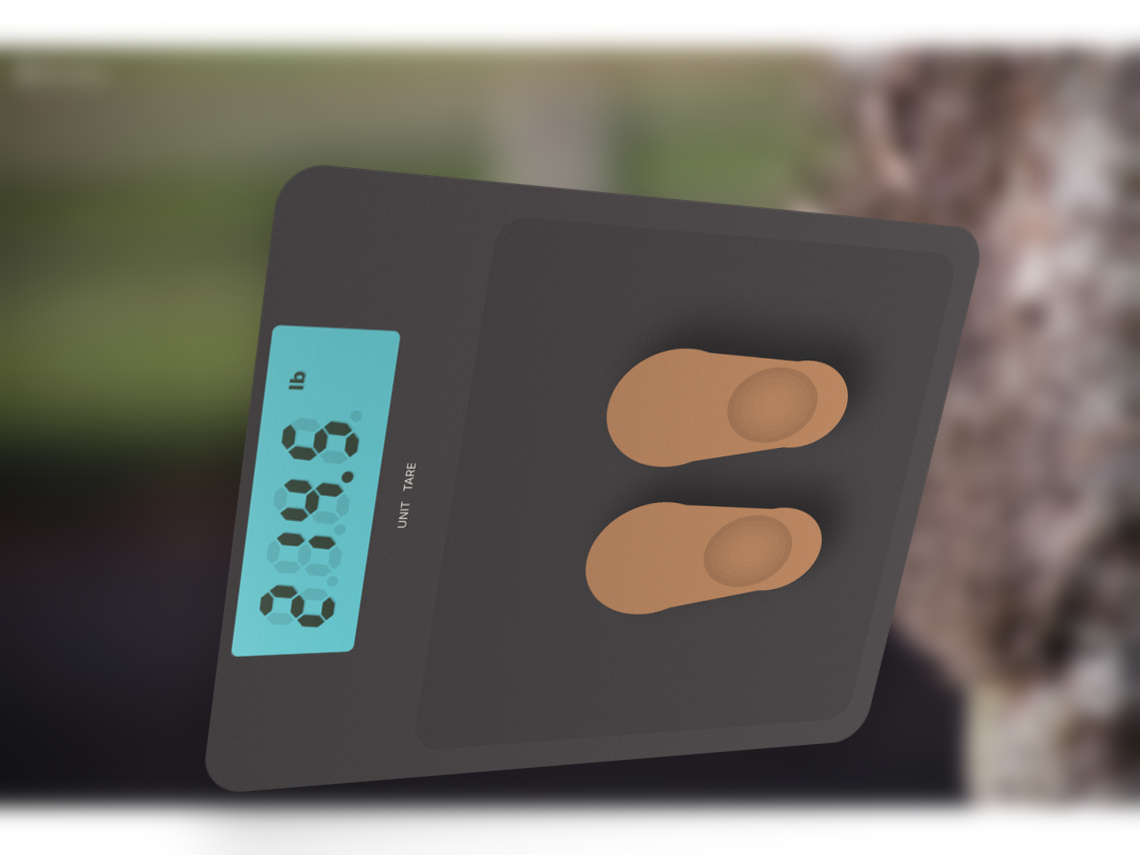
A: 214.5 lb
